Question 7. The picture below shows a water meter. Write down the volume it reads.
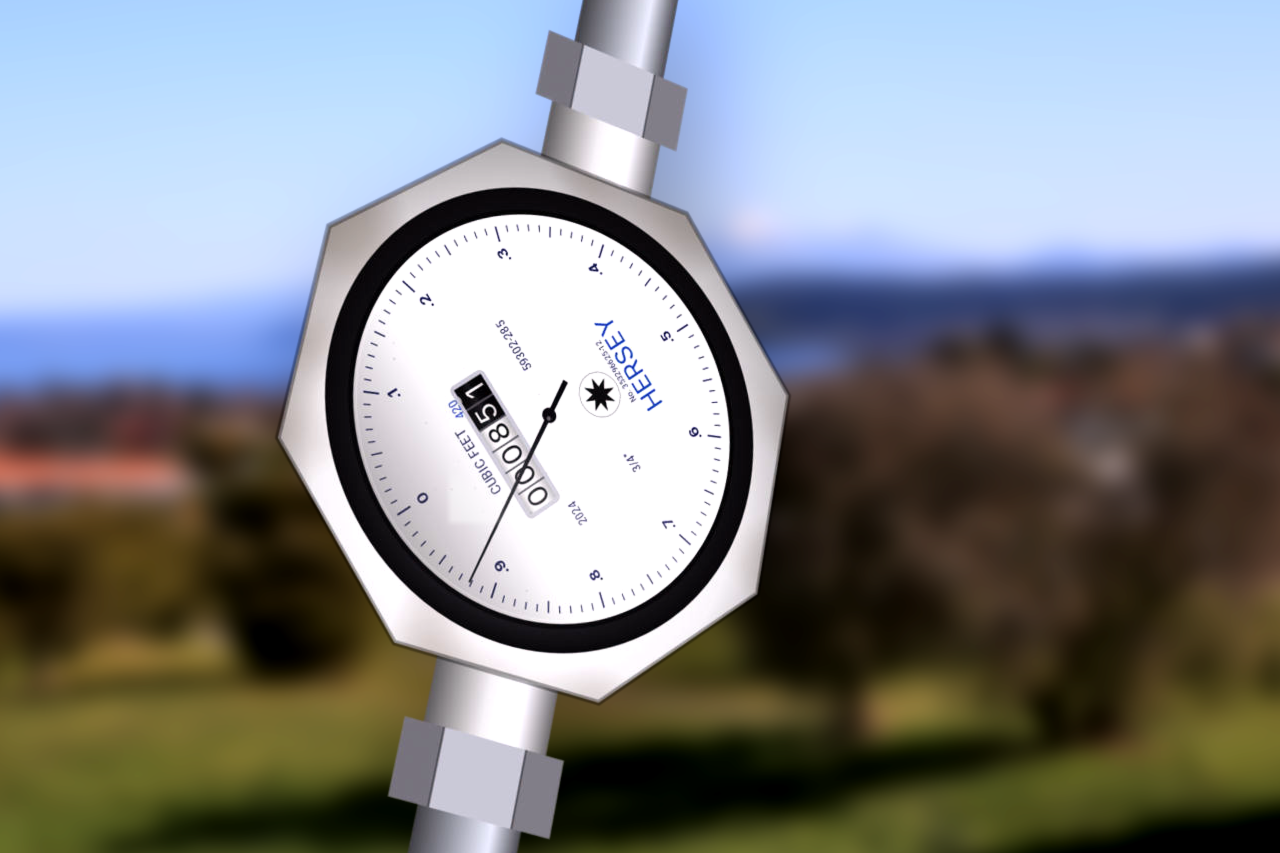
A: 850.92 ft³
